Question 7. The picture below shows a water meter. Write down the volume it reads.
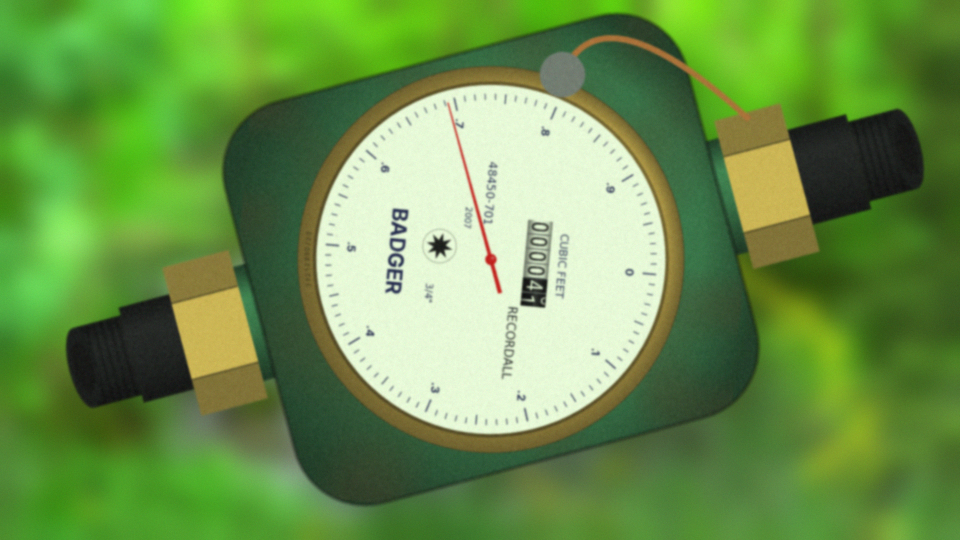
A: 40.69 ft³
